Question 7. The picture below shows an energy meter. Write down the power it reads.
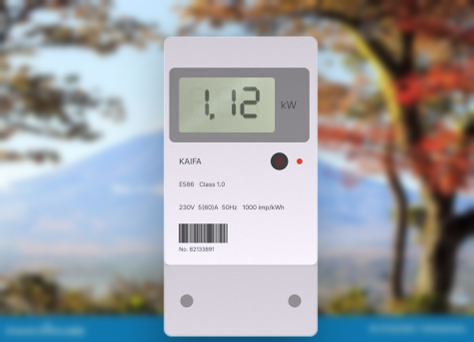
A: 1.12 kW
